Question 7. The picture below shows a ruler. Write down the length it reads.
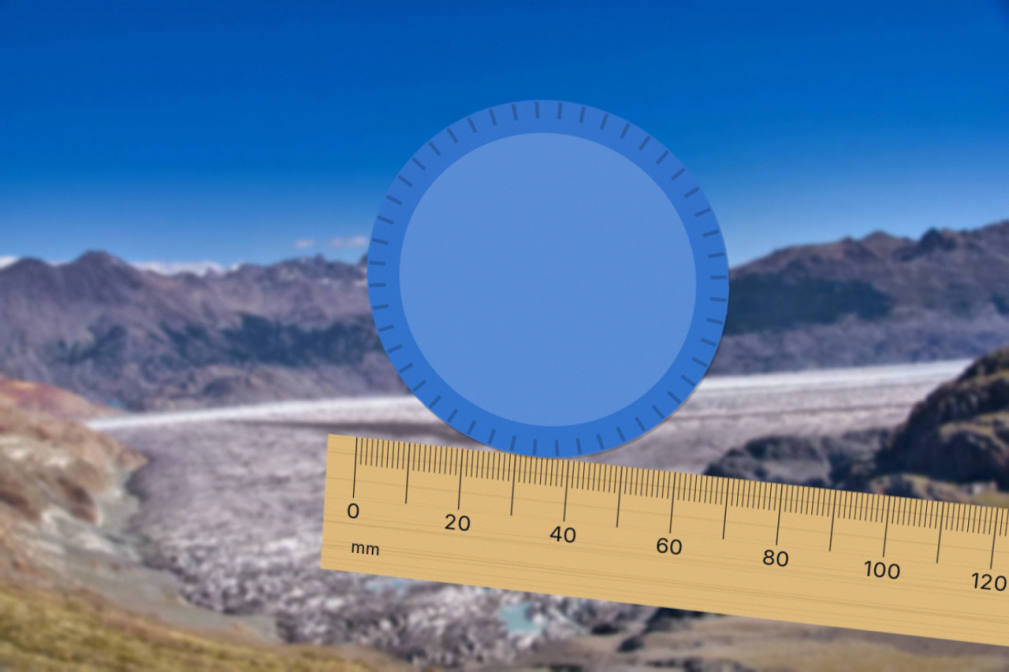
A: 67 mm
